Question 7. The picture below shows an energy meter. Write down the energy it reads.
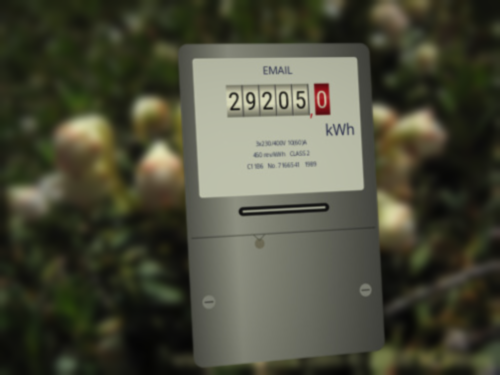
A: 29205.0 kWh
